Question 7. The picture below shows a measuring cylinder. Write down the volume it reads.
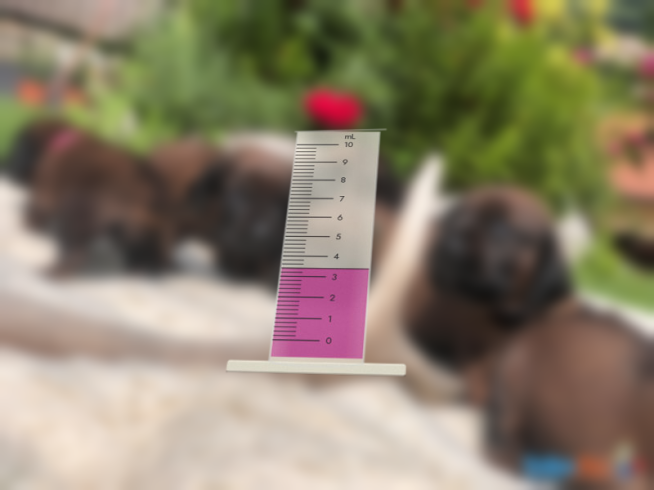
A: 3.4 mL
